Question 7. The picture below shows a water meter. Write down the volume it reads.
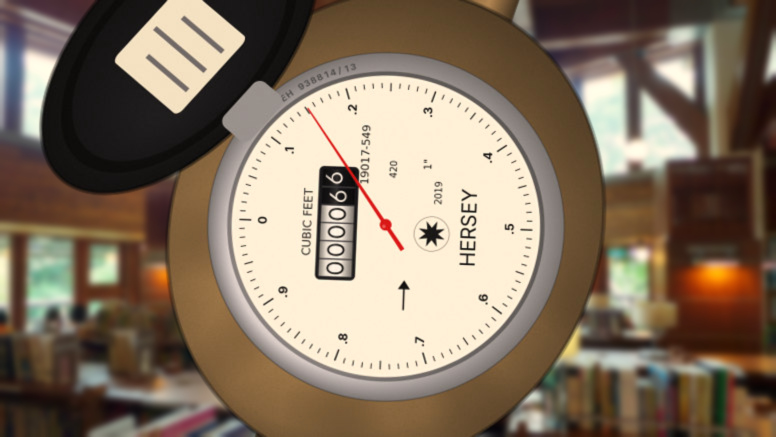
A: 66.15 ft³
